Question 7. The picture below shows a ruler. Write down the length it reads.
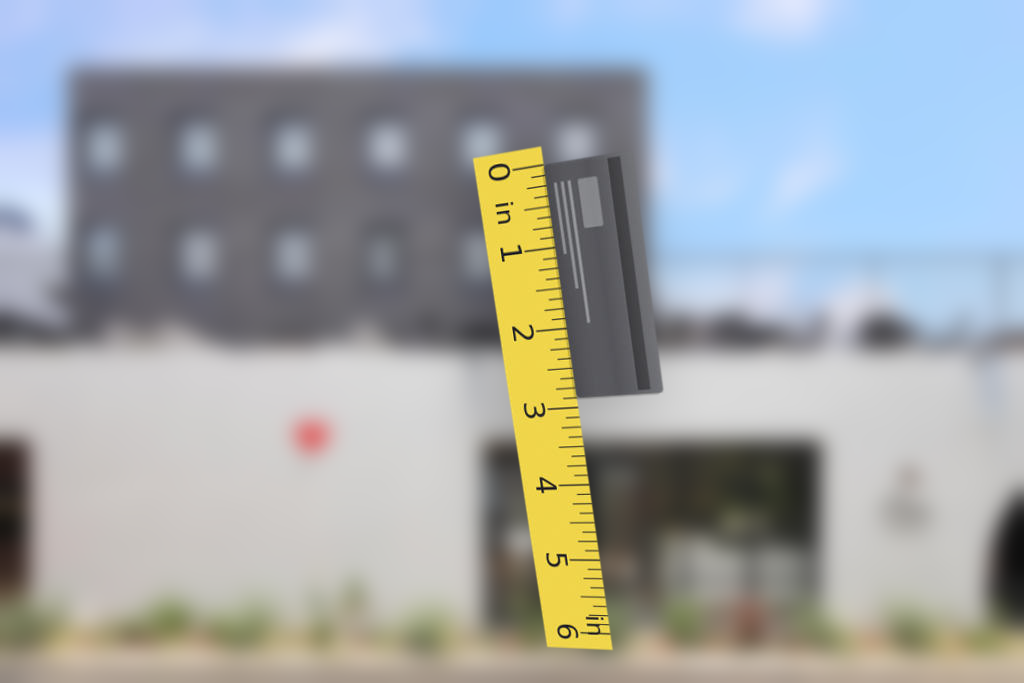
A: 2.875 in
